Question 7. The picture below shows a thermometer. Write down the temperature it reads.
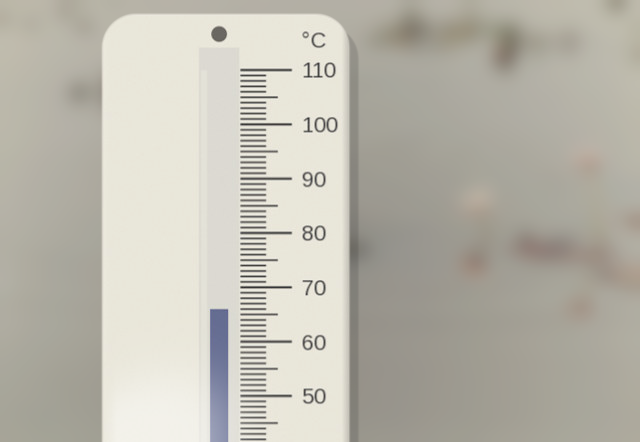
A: 66 °C
